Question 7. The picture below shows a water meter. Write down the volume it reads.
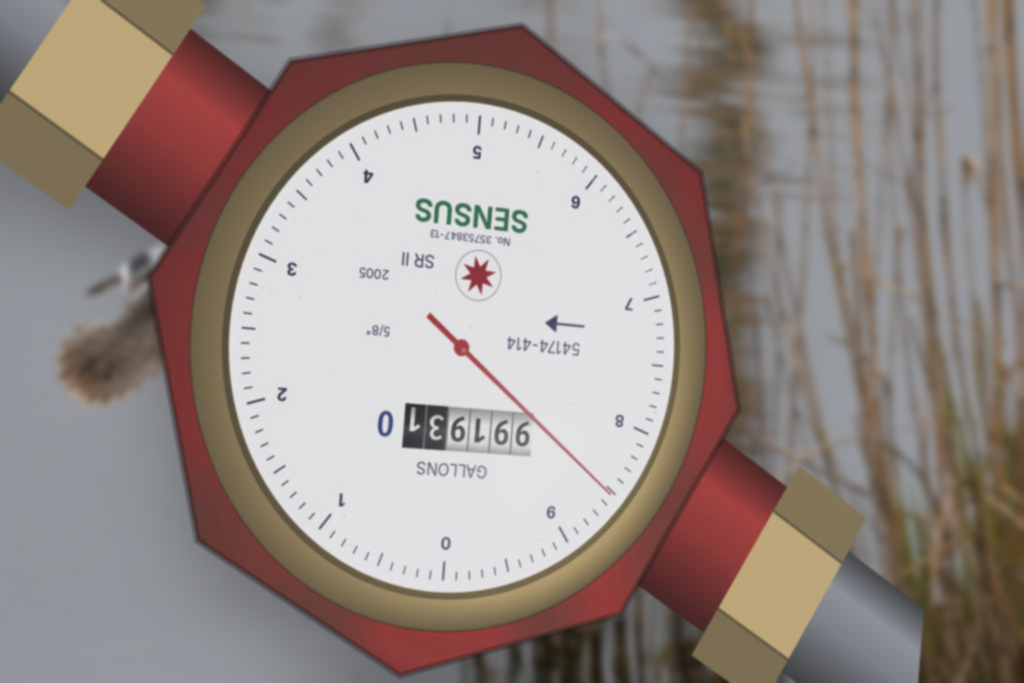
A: 9919308.5 gal
